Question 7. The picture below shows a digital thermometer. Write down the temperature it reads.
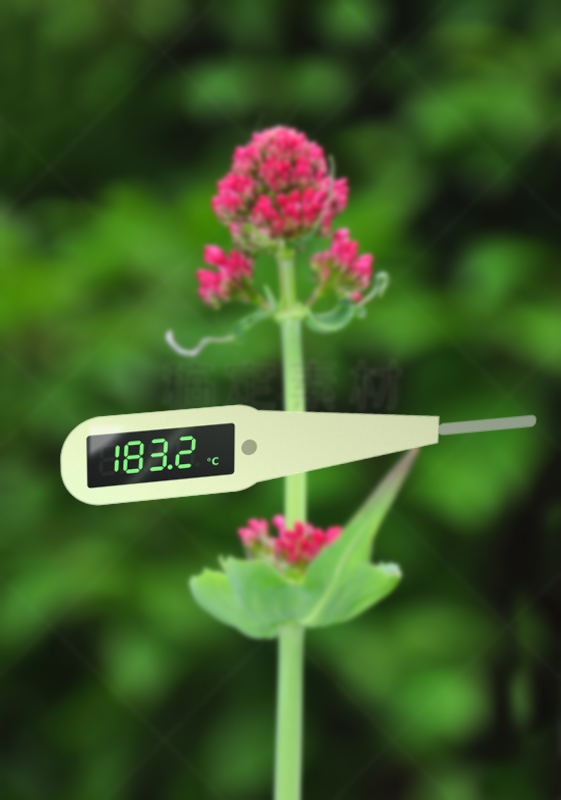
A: 183.2 °C
